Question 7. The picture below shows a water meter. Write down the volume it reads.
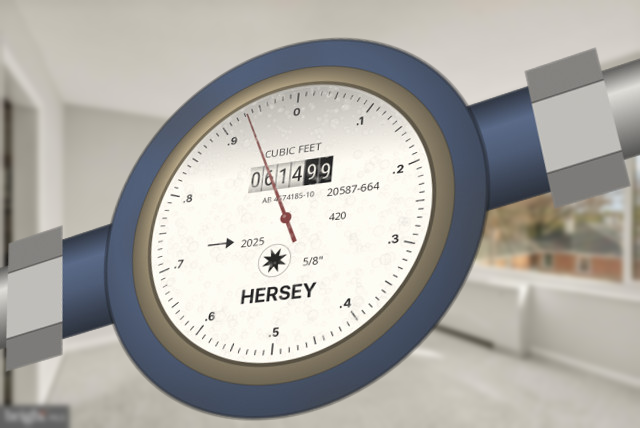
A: 61498.93 ft³
